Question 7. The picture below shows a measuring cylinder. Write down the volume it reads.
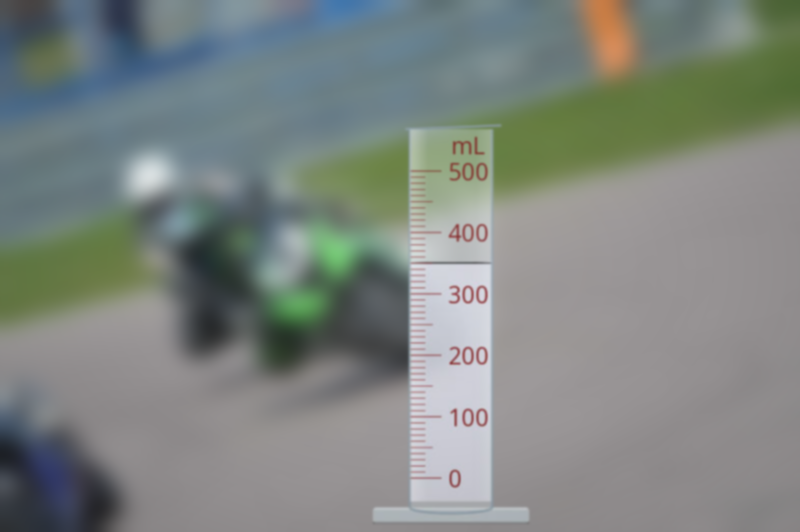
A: 350 mL
